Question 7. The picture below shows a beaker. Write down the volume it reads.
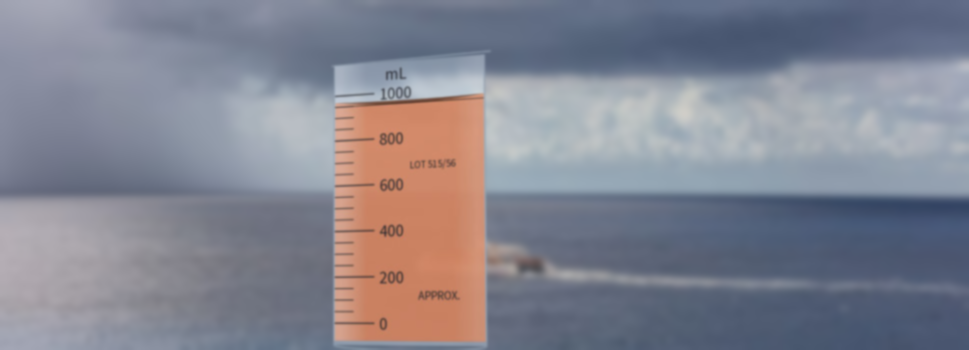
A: 950 mL
